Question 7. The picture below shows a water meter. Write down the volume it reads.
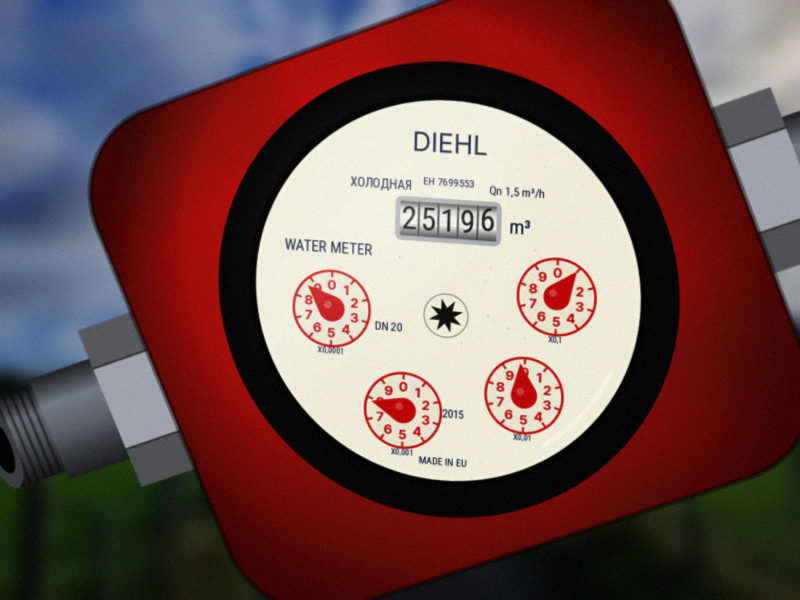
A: 25196.0978 m³
